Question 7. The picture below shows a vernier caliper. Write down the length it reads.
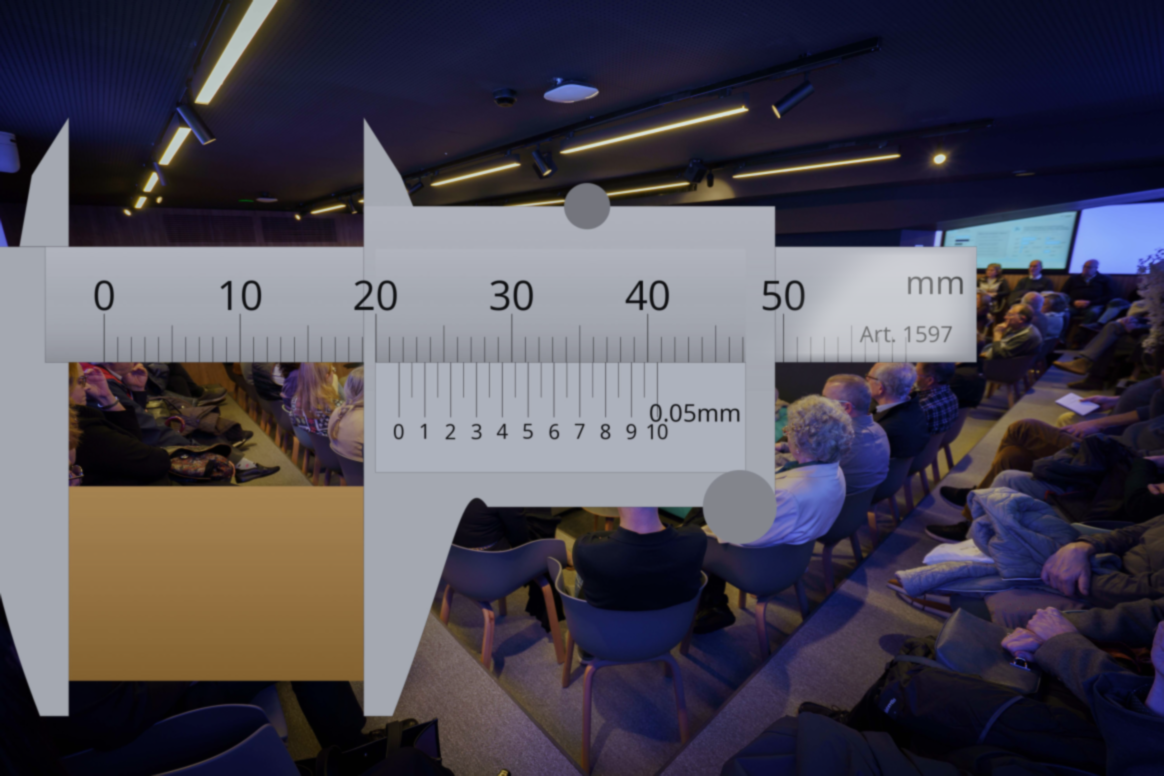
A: 21.7 mm
